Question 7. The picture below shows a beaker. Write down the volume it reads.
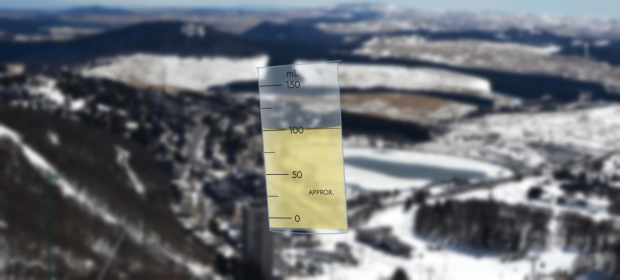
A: 100 mL
